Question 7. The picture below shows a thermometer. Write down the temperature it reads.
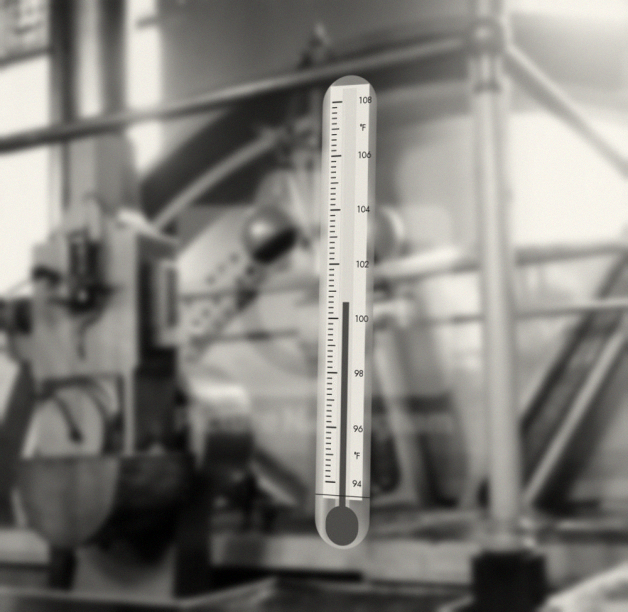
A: 100.6 °F
